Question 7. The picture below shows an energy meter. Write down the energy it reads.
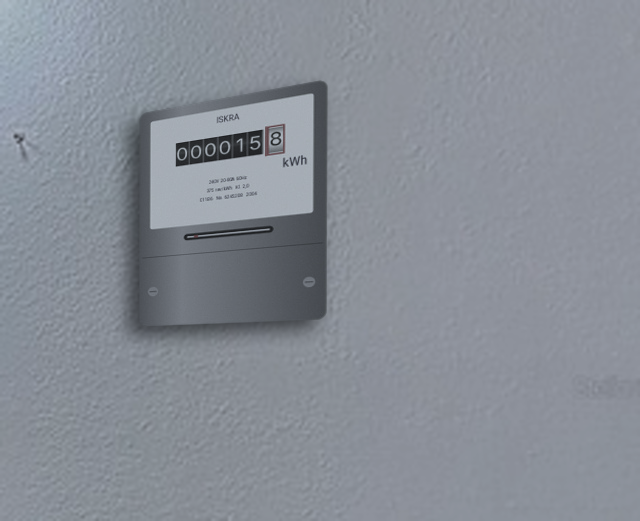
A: 15.8 kWh
